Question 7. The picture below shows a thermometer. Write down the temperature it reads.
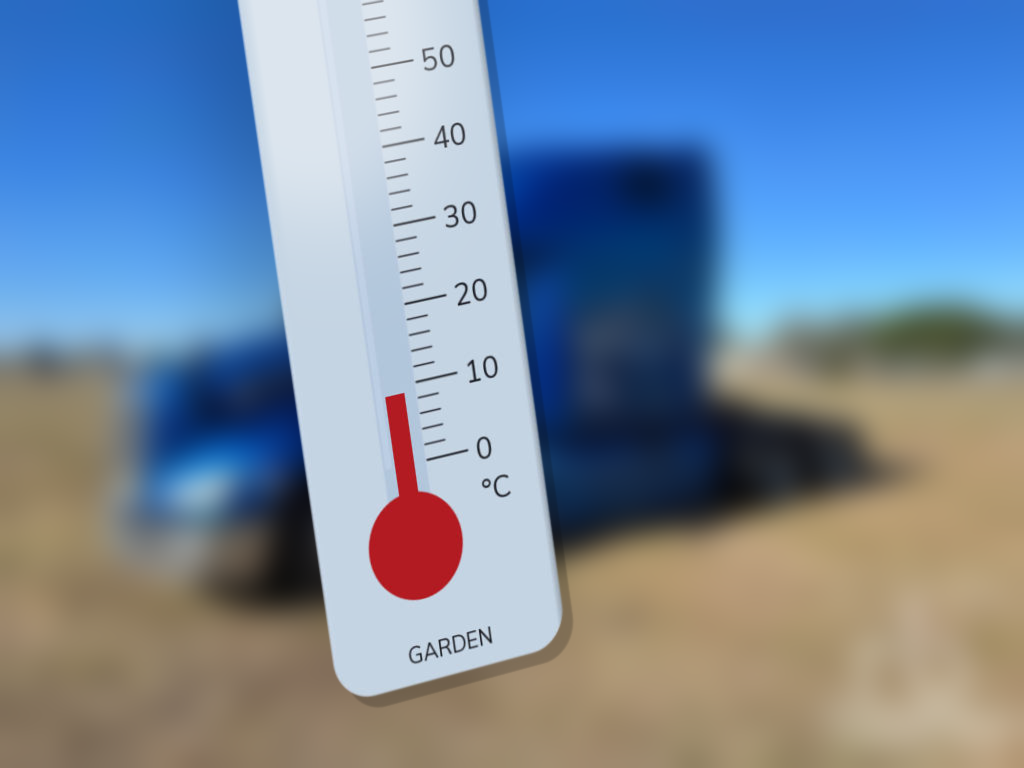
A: 9 °C
